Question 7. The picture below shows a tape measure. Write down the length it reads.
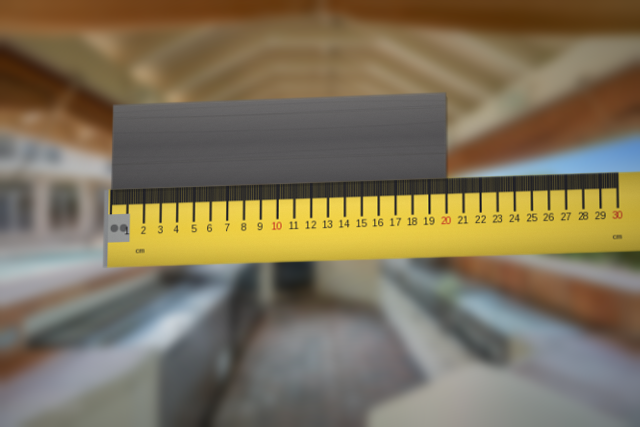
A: 20 cm
